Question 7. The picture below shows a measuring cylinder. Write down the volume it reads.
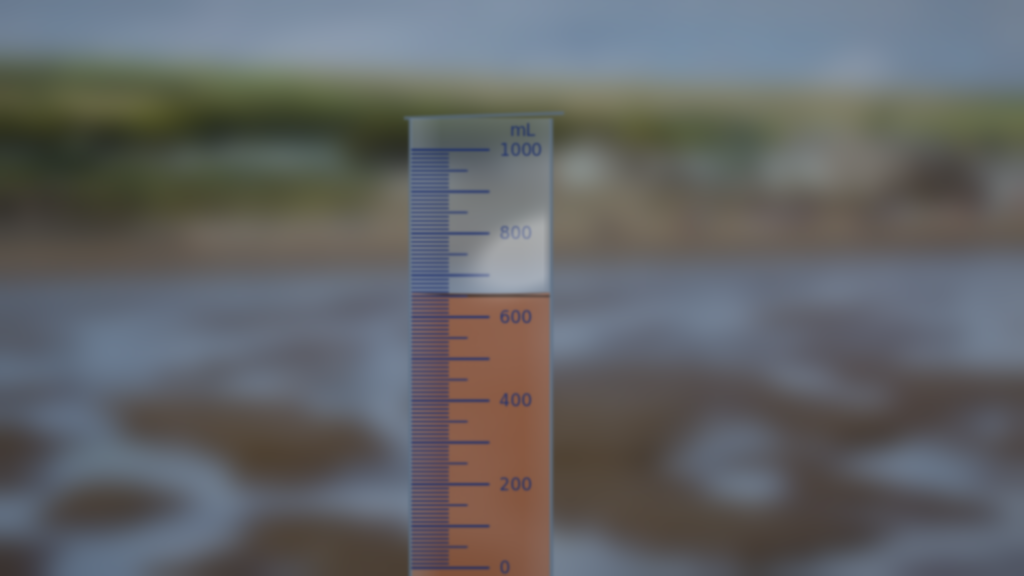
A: 650 mL
